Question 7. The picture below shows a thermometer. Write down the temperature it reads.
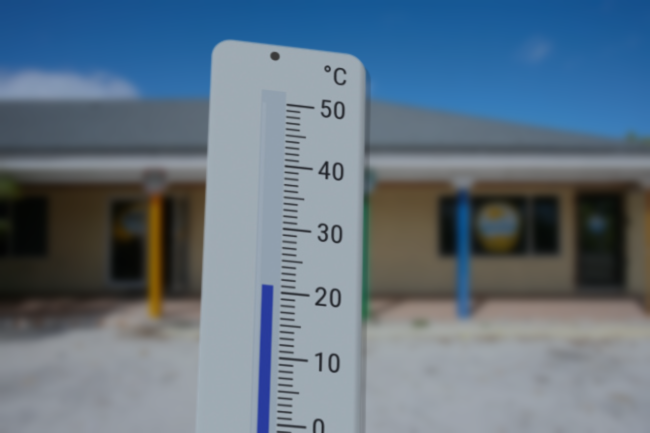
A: 21 °C
